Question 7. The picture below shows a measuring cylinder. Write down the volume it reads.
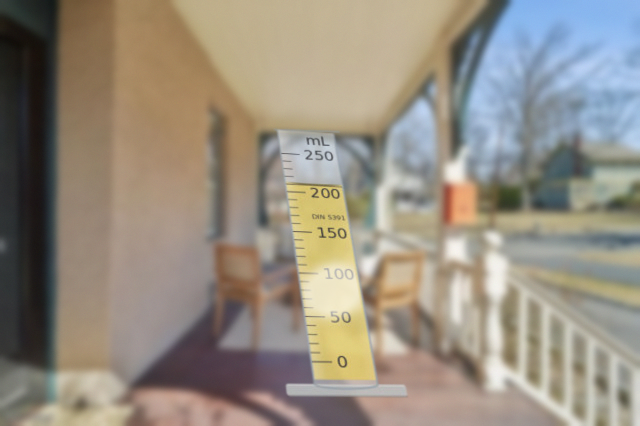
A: 210 mL
